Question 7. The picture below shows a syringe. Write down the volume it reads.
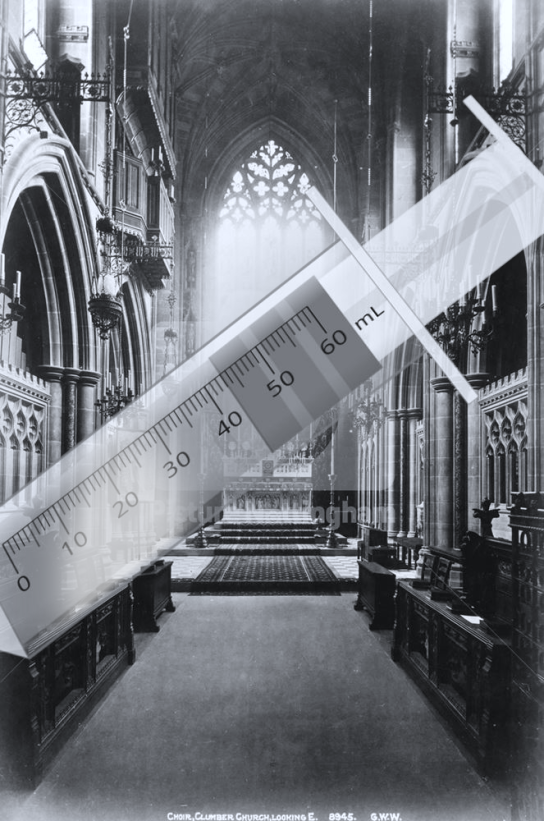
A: 43 mL
